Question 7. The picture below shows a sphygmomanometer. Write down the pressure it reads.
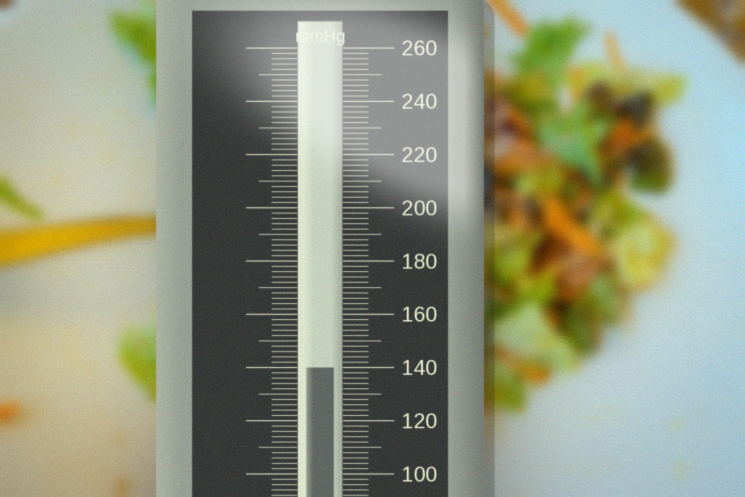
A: 140 mmHg
